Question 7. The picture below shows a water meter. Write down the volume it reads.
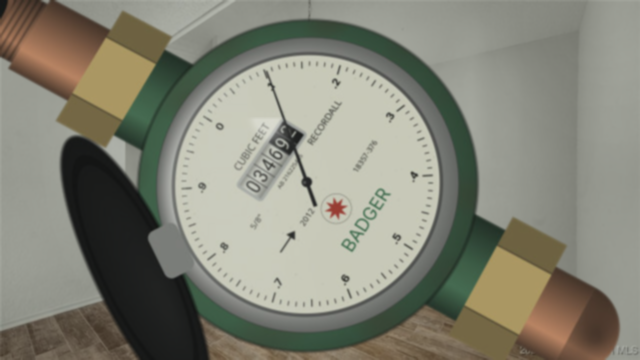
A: 34692.10 ft³
